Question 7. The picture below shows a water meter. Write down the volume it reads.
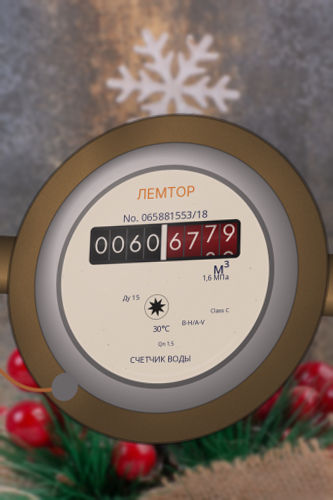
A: 60.6779 m³
